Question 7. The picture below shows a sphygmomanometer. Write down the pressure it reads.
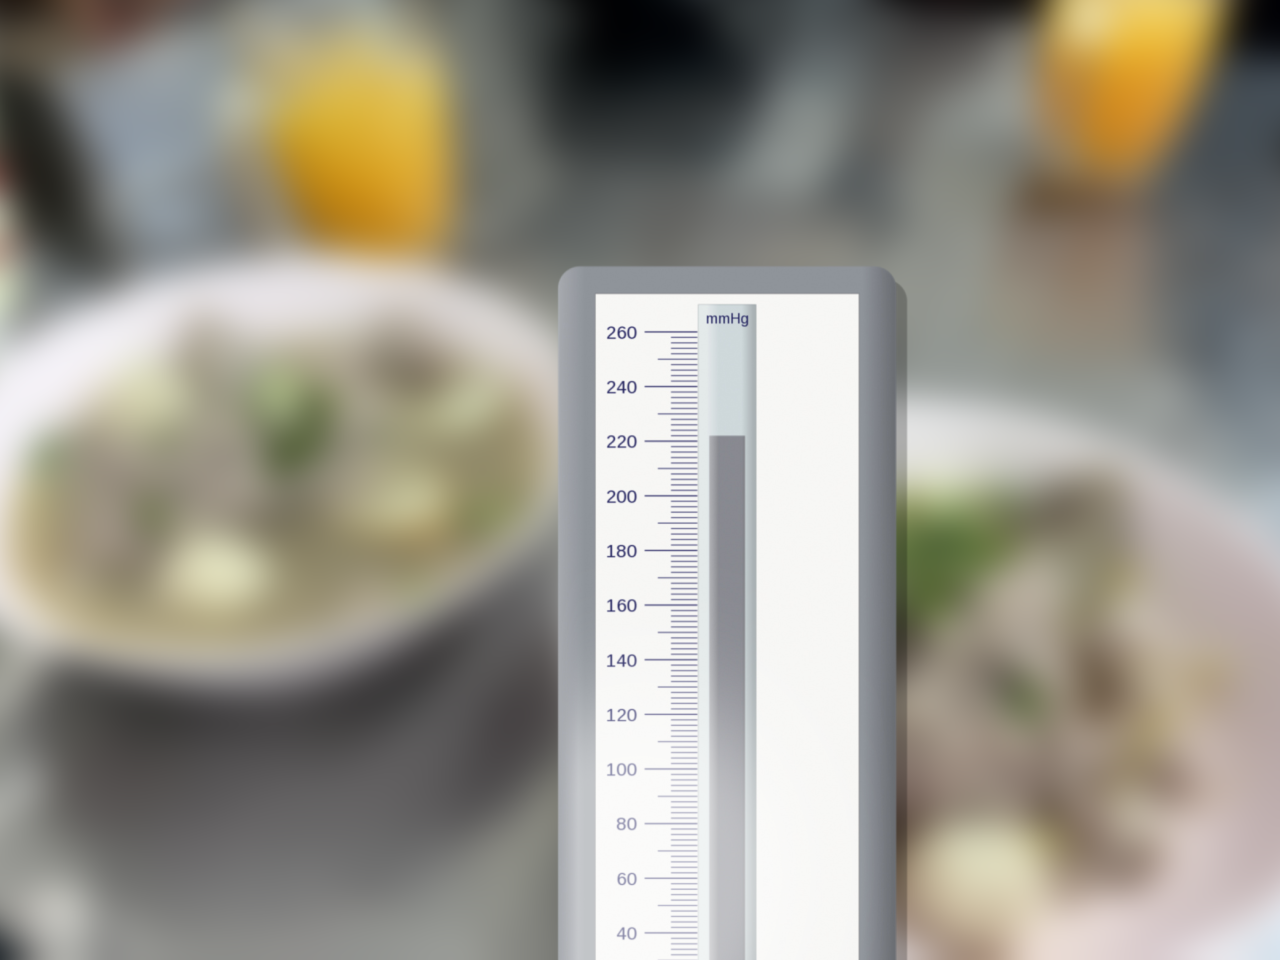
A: 222 mmHg
